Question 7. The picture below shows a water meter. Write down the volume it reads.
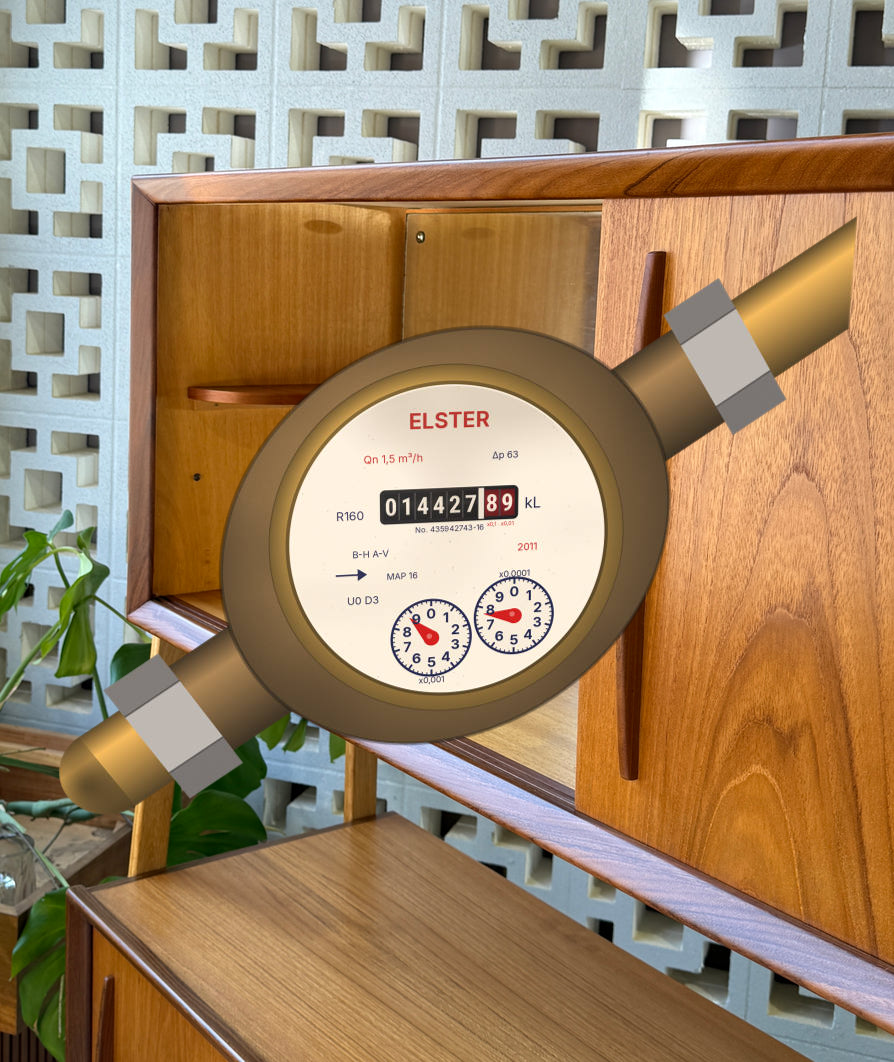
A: 14427.8987 kL
